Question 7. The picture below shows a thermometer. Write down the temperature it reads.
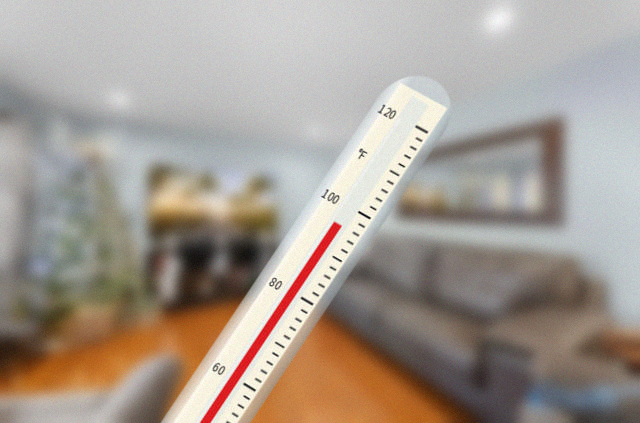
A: 96 °F
